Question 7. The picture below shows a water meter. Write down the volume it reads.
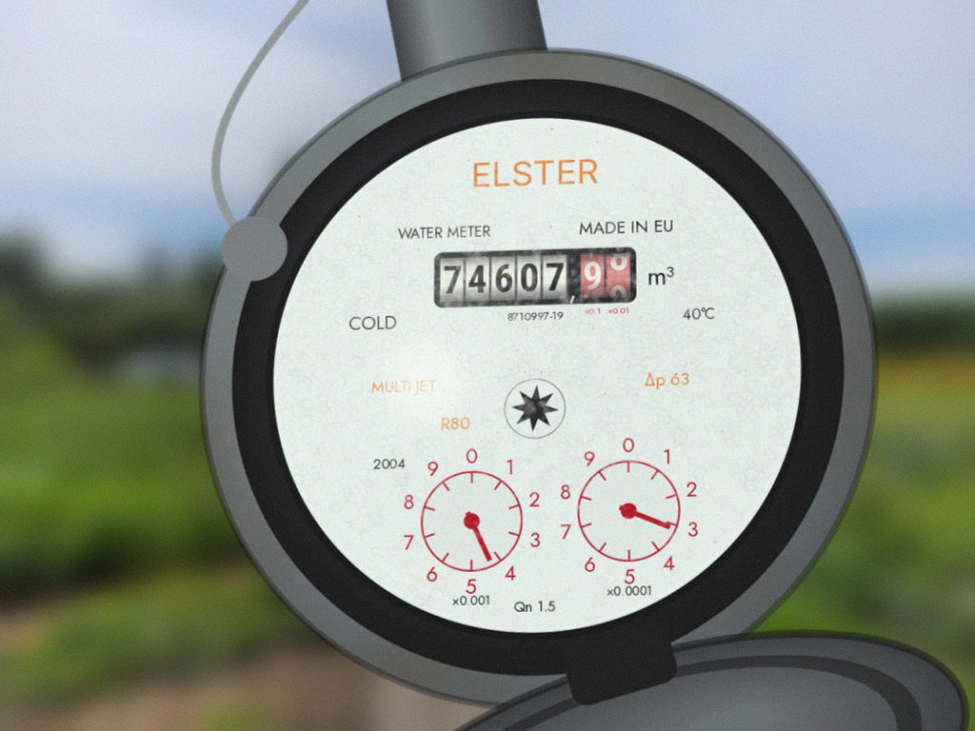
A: 74607.9843 m³
